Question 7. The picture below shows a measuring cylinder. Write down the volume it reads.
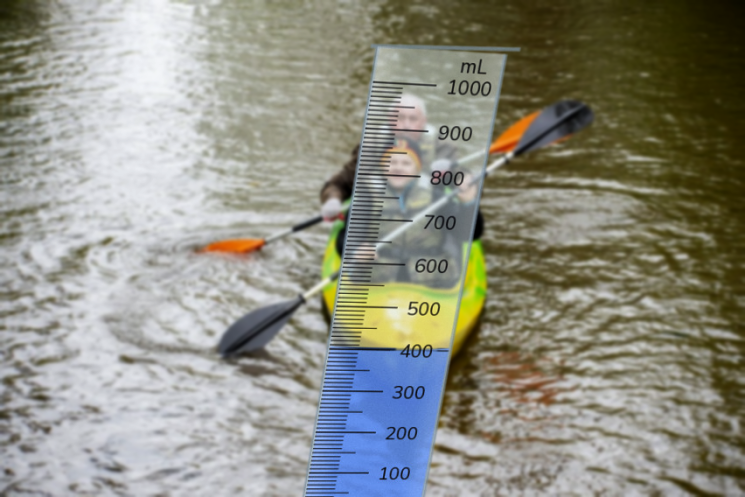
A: 400 mL
